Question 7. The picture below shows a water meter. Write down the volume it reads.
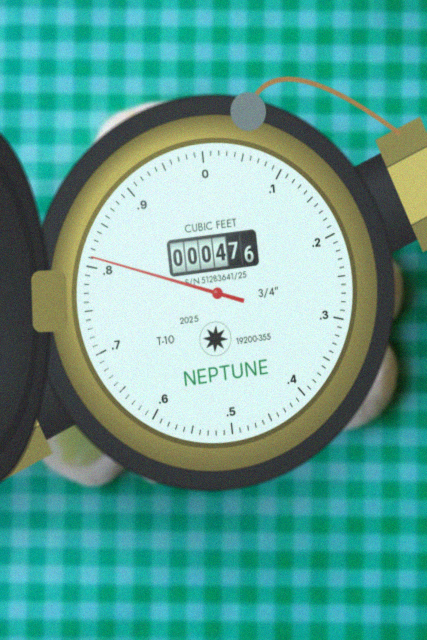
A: 475.81 ft³
